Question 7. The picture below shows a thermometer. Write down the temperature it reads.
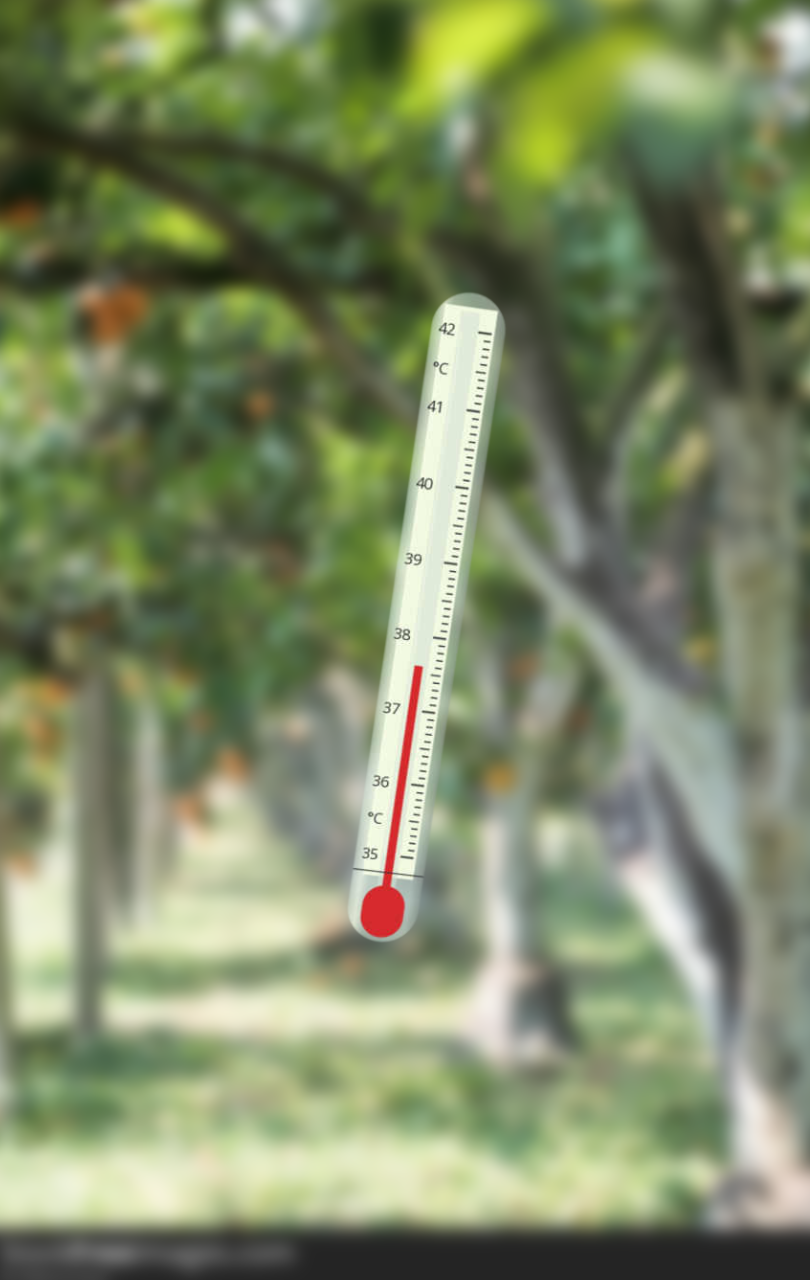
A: 37.6 °C
